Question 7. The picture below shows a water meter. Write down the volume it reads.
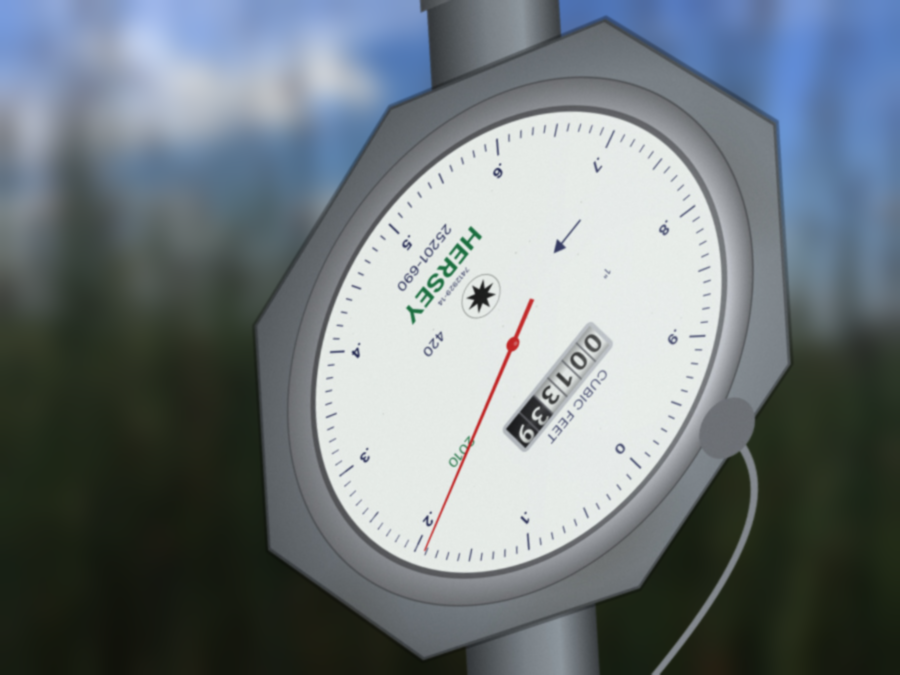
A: 1339.19 ft³
